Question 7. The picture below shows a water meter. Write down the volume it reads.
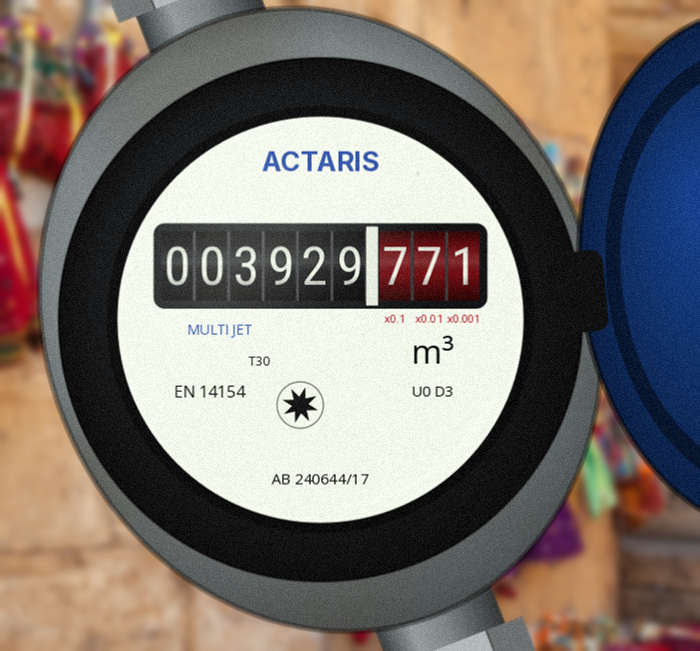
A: 3929.771 m³
